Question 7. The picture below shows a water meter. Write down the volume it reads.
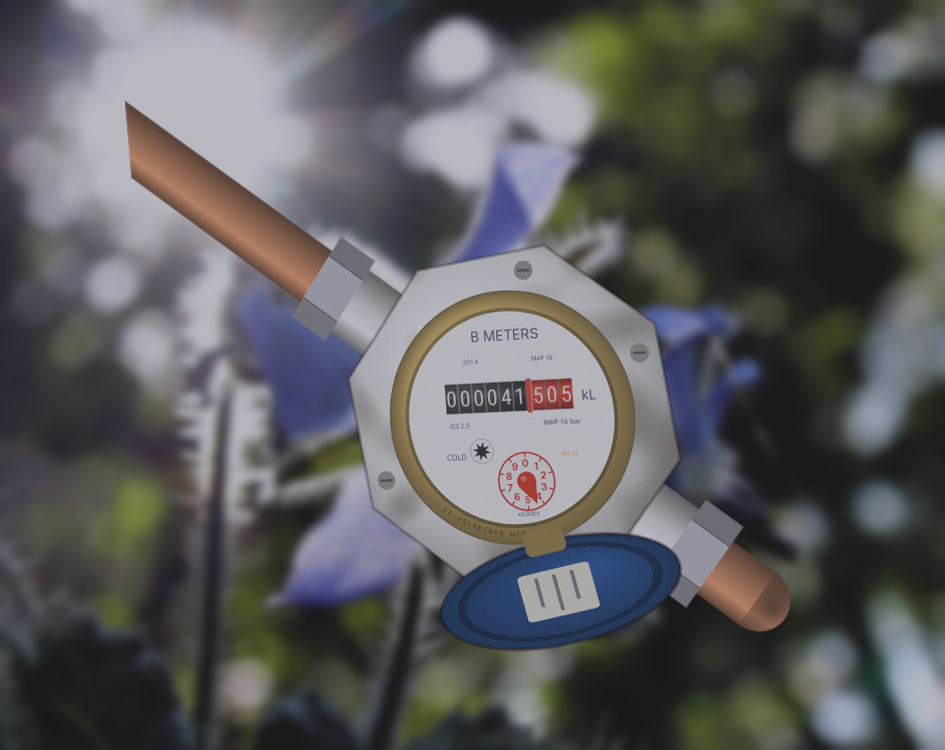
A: 41.5054 kL
